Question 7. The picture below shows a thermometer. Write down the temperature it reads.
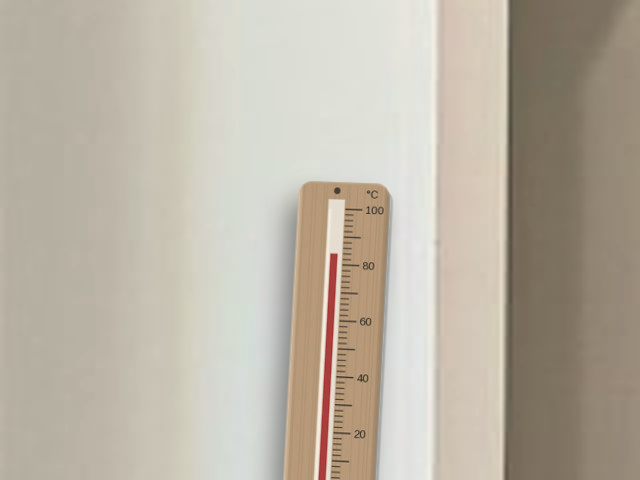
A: 84 °C
